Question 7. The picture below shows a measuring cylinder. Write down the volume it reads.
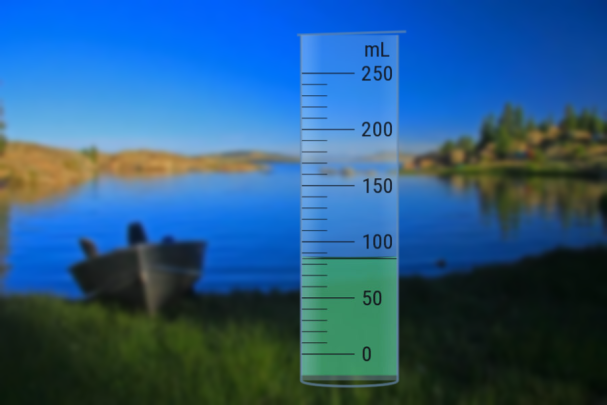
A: 85 mL
